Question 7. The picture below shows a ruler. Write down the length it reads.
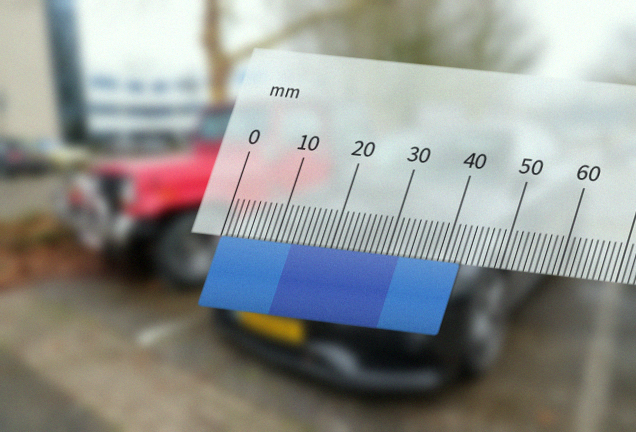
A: 43 mm
